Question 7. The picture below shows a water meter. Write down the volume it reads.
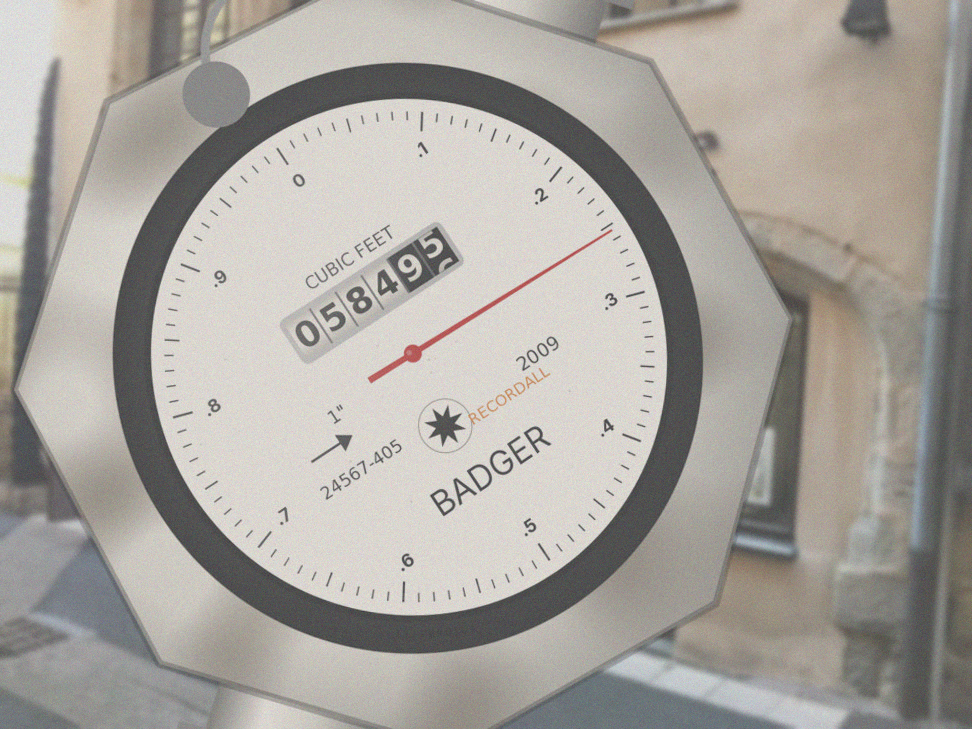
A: 58495.25 ft³
